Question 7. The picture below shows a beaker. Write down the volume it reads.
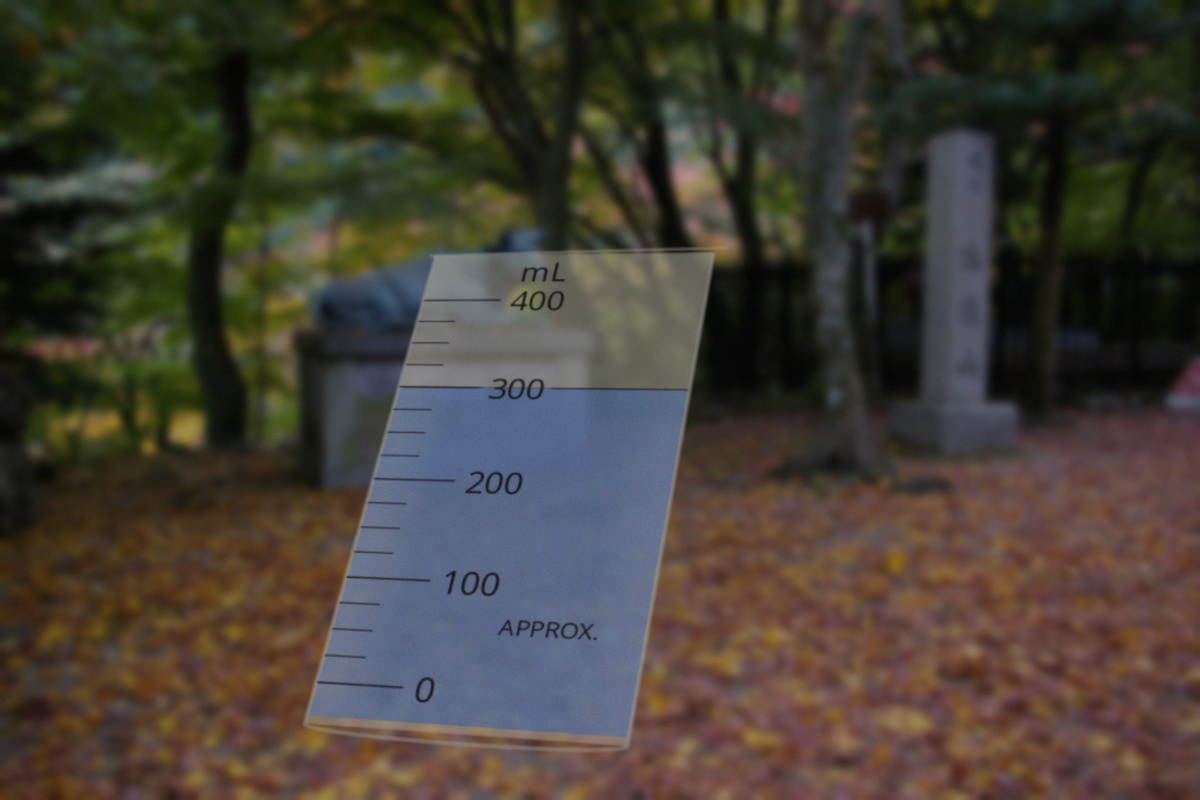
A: 300 mL
